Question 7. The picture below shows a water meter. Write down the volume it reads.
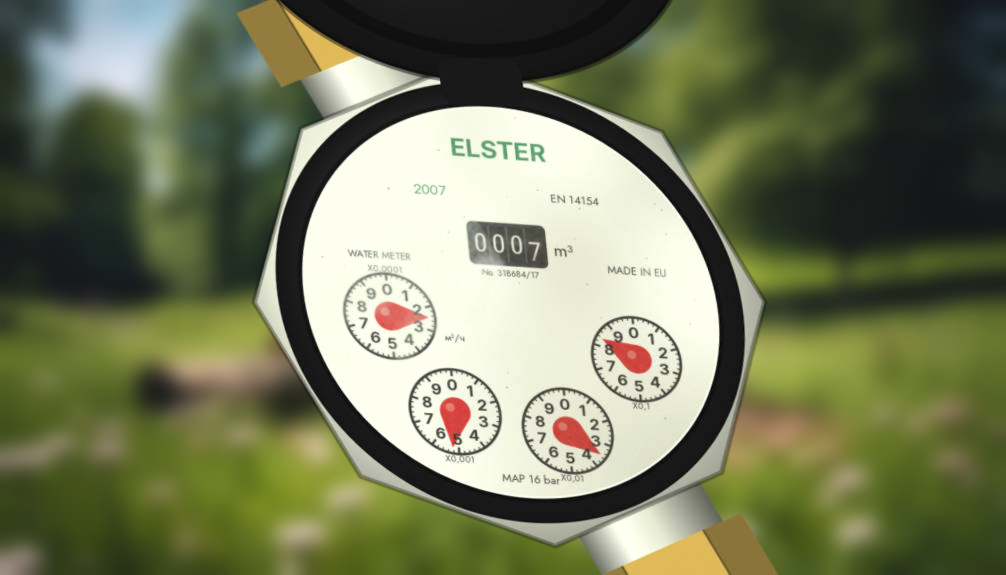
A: 6.8352 m³
